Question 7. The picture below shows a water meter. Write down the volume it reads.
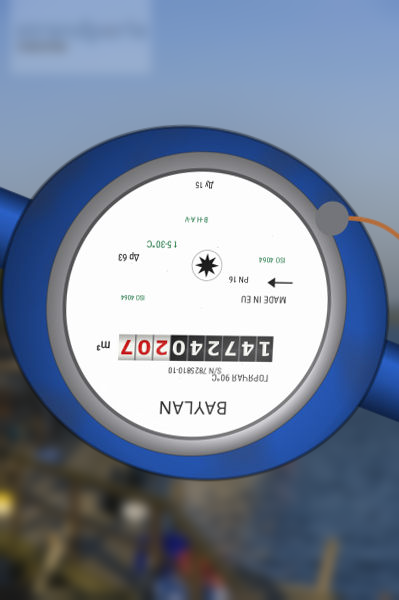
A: 147240.207 m³
